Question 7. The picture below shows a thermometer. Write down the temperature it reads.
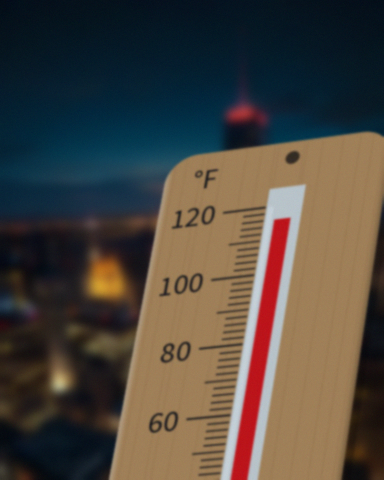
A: 116 °F
